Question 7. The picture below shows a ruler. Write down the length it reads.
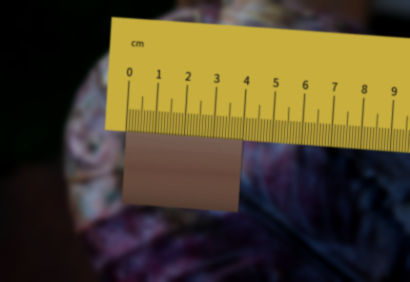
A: 4 cm
